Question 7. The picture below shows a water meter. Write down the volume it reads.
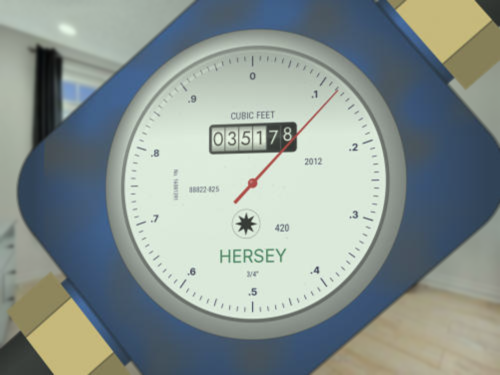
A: 35178.12 ft³
